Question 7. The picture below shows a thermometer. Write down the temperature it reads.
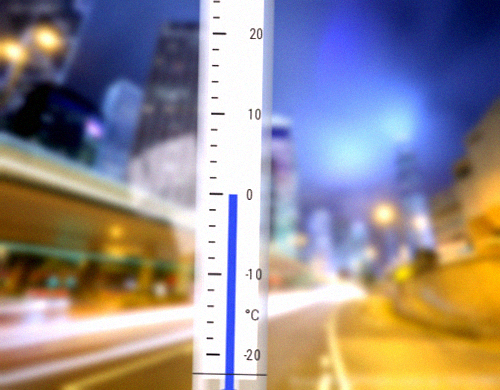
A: 0 °C
